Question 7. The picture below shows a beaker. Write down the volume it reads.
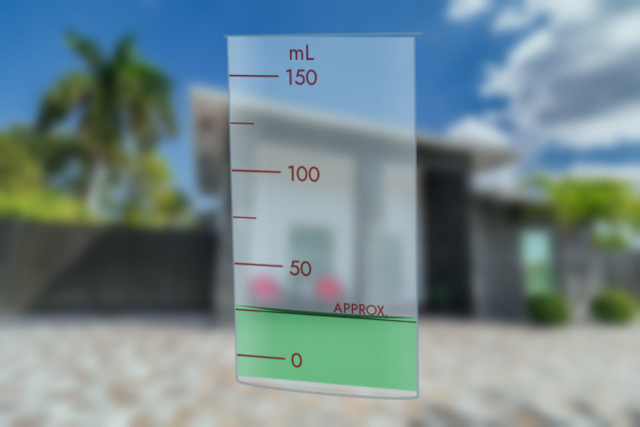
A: 25 mL
